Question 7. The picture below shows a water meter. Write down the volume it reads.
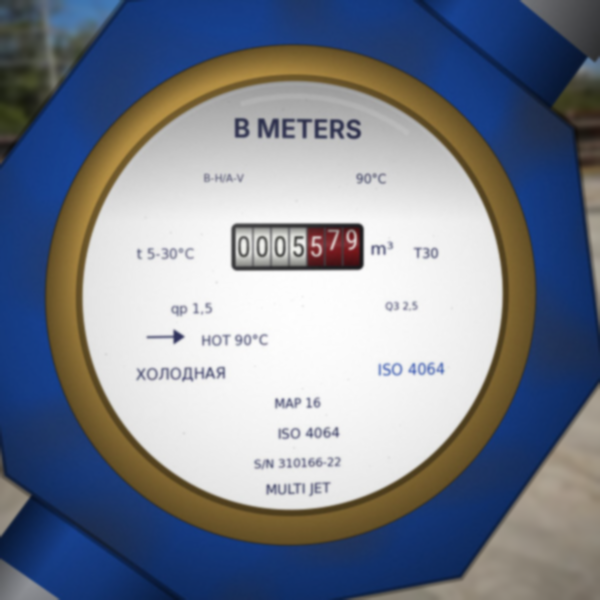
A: 5.579 m³
